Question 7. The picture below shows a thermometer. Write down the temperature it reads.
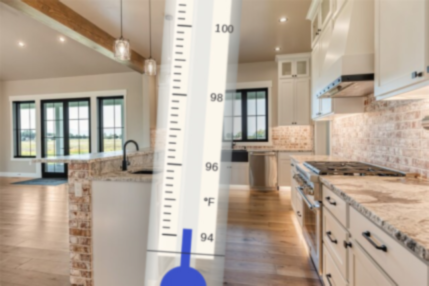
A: 94.2 °F
